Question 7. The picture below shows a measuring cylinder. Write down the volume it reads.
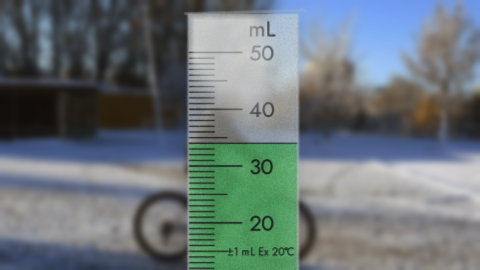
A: 34 mL
